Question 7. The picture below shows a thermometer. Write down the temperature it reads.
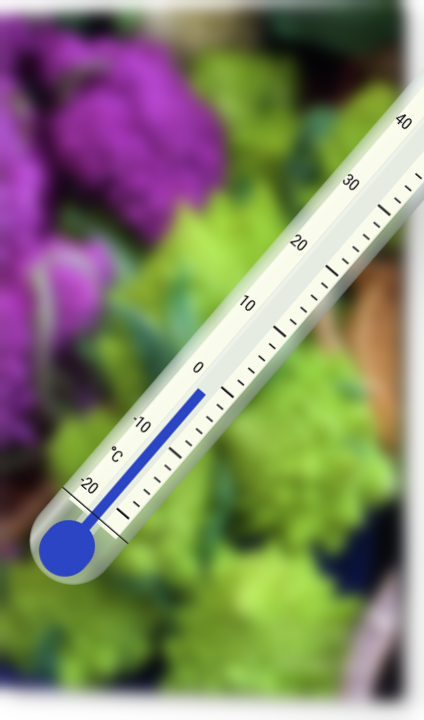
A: -2 °C
